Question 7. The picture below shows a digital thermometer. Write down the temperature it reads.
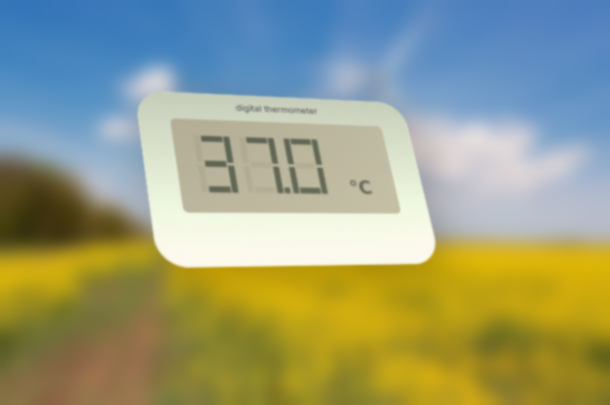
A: 37.0 °C
